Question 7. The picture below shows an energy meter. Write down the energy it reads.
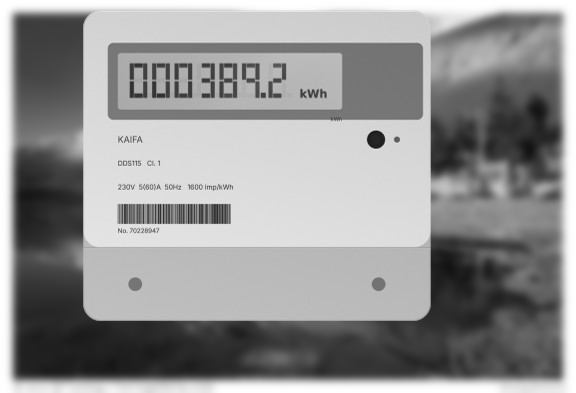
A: 389.2 kWh
